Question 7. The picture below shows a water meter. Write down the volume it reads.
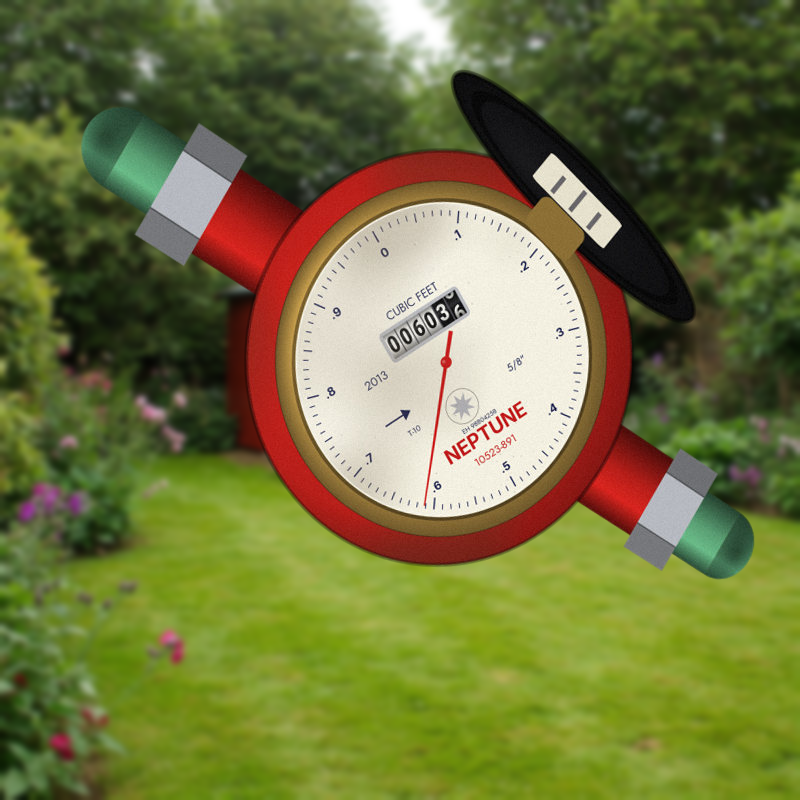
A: 6035.61 ft³
